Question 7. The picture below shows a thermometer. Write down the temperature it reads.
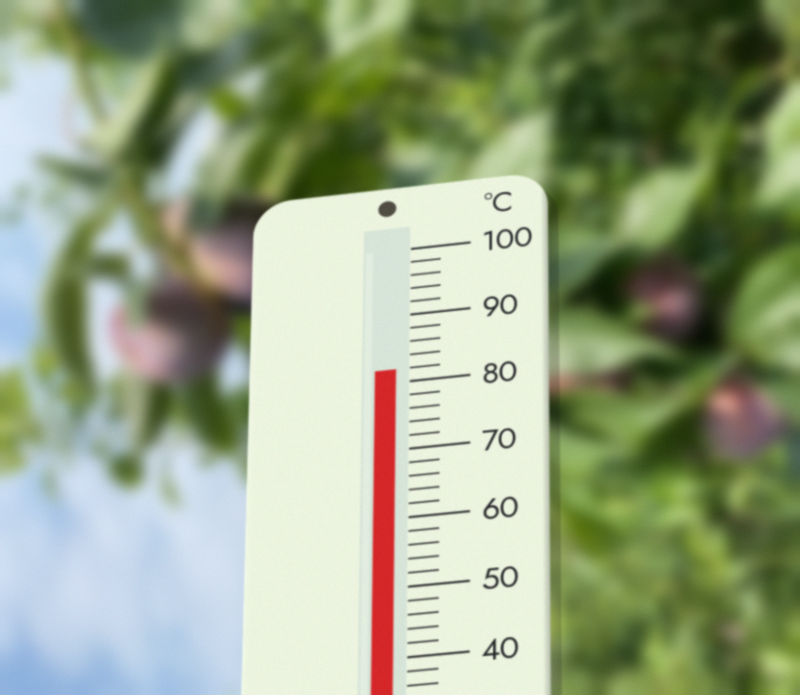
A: 82 °C
